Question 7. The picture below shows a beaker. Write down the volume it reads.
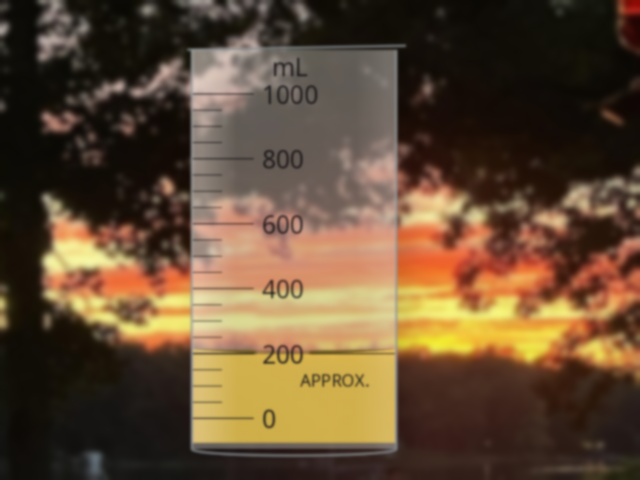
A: 200 mL
